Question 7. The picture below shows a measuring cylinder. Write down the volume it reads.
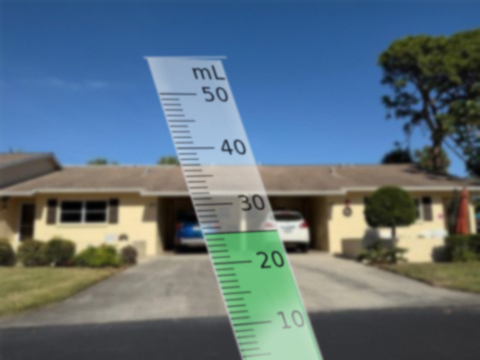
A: 25 mL
